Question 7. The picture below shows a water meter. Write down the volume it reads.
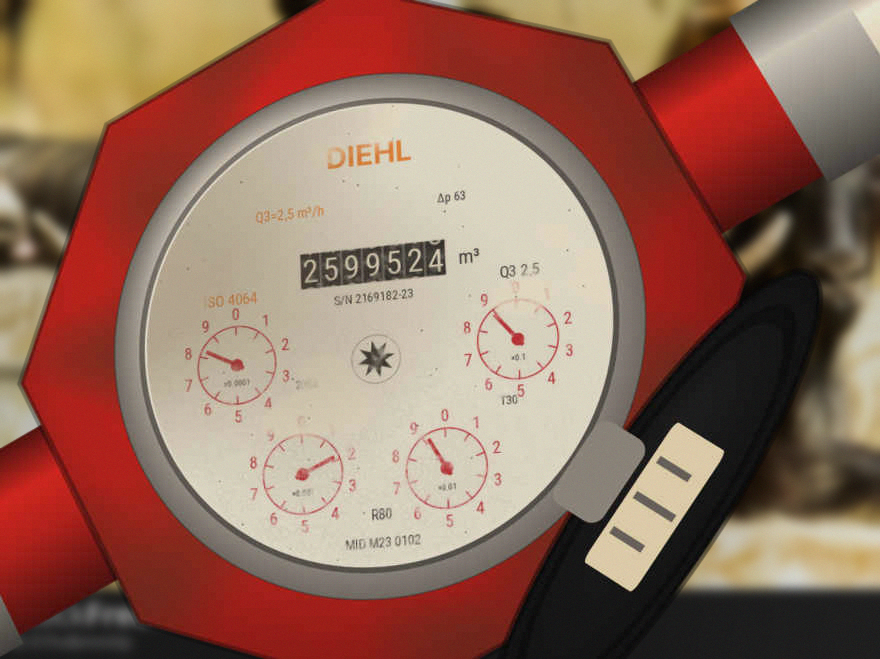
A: 2599523.8918 m³
